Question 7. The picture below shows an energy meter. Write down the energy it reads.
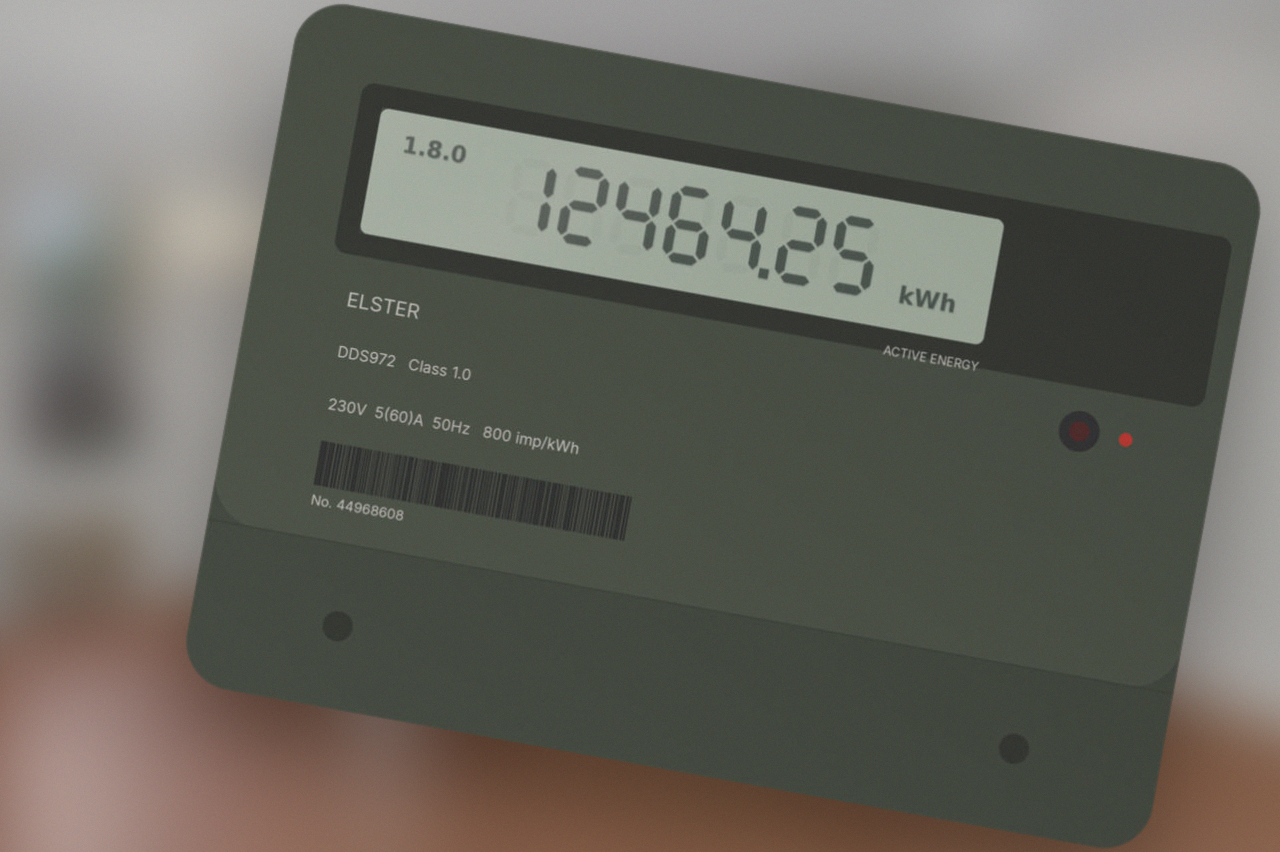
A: 12464.25 kWh
